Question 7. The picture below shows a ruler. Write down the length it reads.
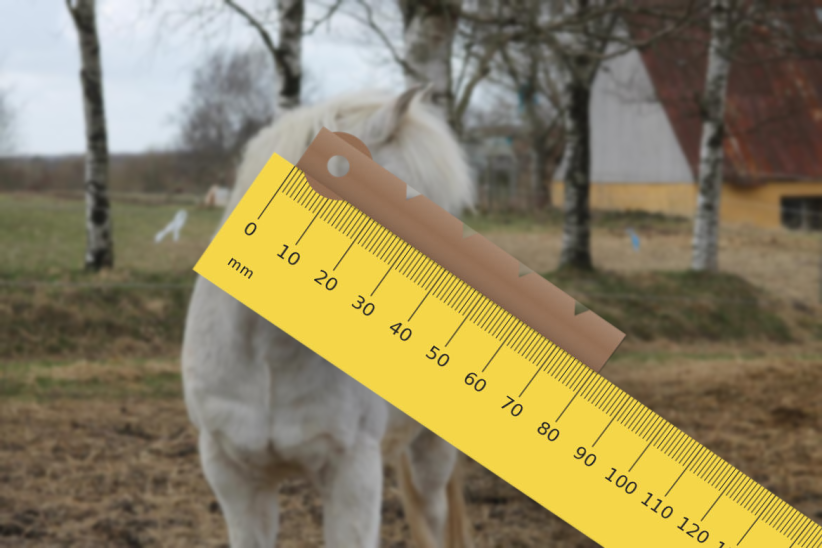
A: 81 mm
